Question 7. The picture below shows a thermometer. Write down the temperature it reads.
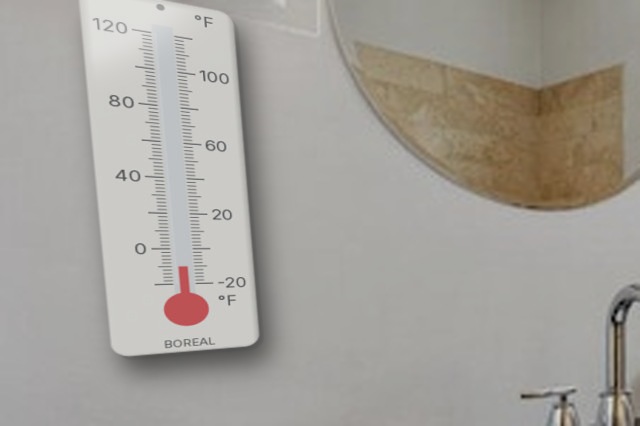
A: -10 °F
